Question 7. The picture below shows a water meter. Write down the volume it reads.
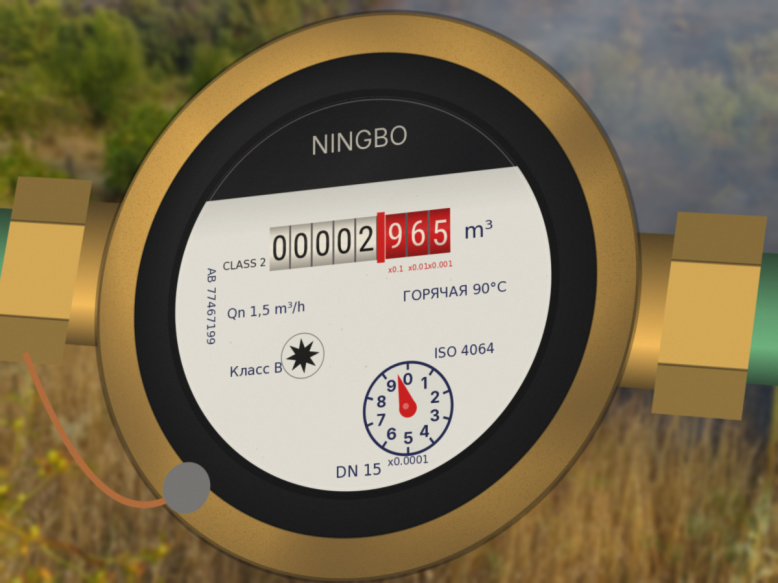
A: 2.9649 m³
